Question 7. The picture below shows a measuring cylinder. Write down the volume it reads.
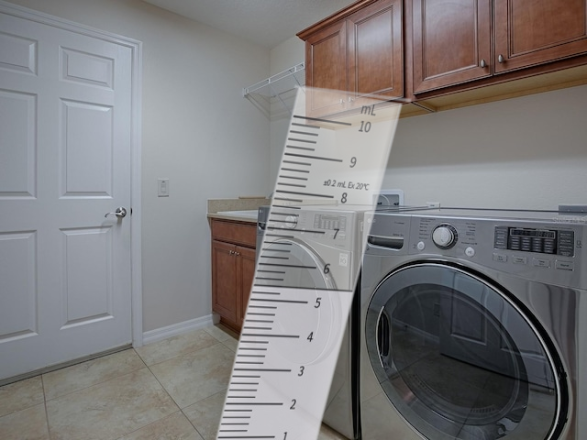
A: 5.4 mL
